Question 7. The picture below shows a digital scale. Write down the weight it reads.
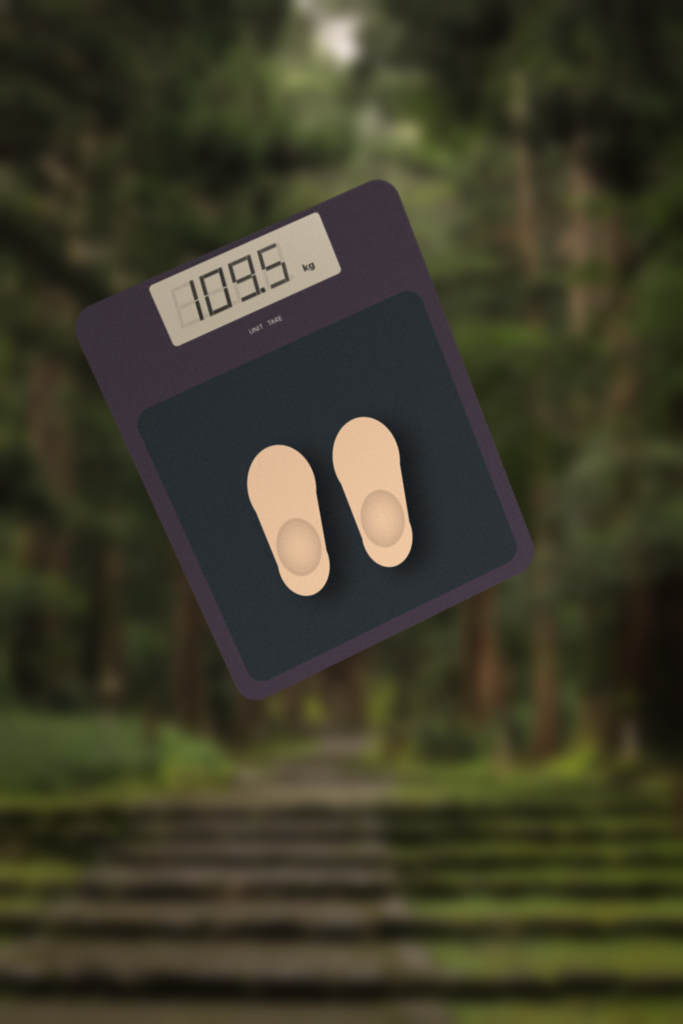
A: 109.5 kg
